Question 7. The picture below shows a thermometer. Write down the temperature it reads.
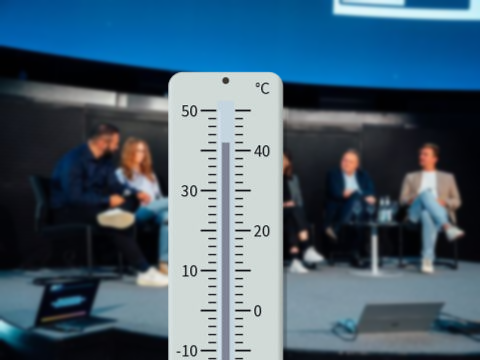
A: 42 °C
